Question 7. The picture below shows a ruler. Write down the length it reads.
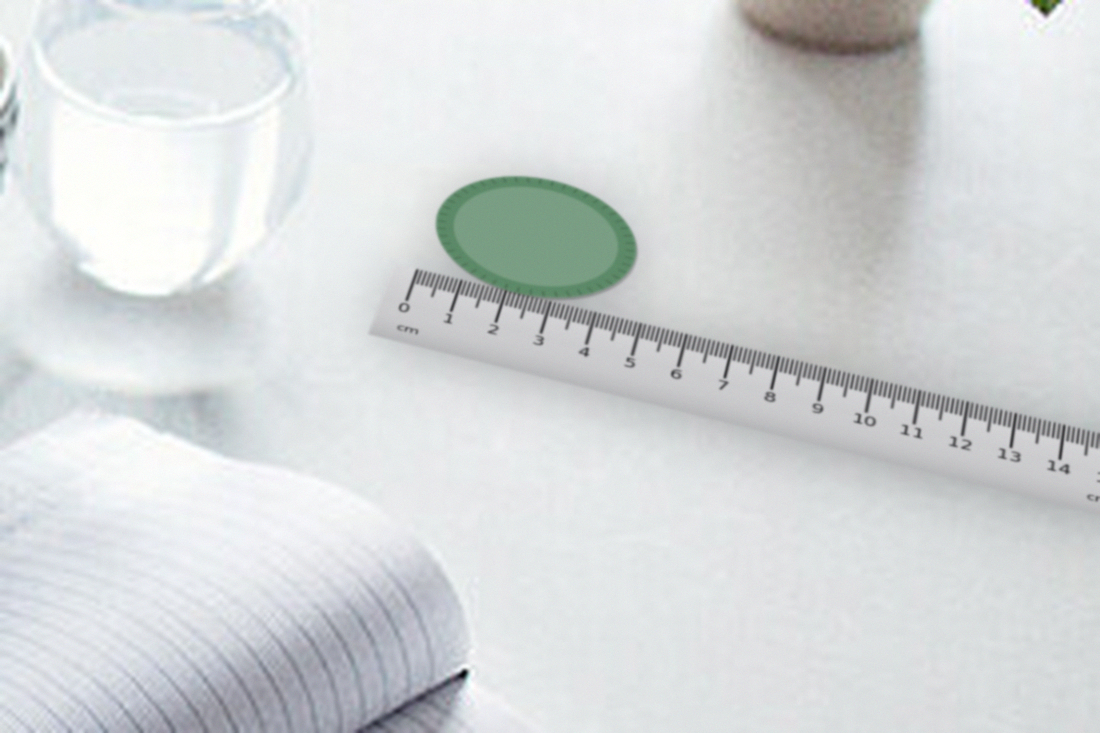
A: 4.5 cm
